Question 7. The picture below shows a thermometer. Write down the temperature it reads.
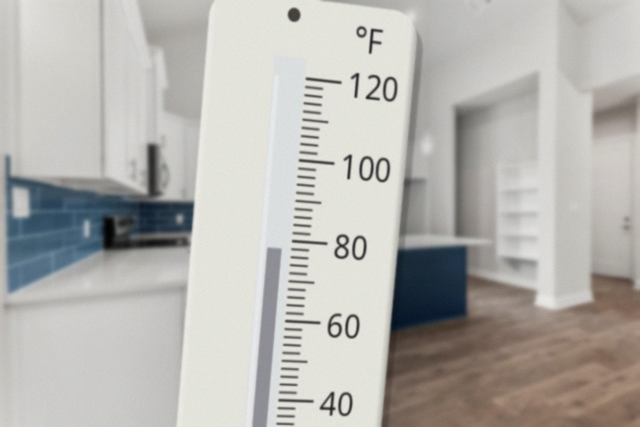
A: 78 °F
